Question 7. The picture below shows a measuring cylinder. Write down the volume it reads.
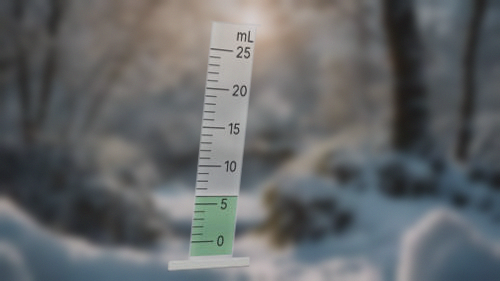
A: 6 mL
